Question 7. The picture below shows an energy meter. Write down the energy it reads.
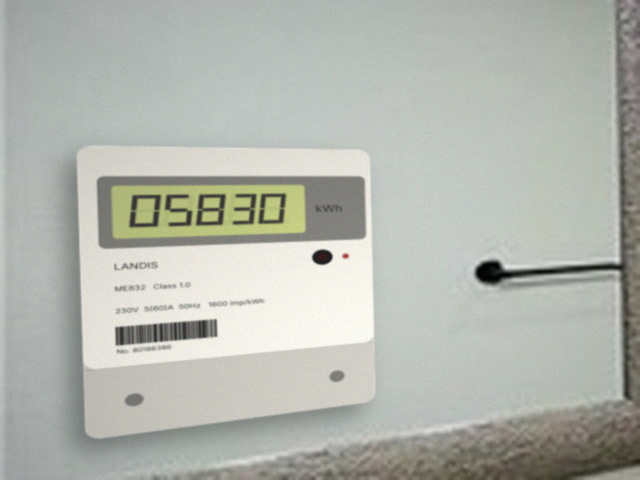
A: 5830 kWh
